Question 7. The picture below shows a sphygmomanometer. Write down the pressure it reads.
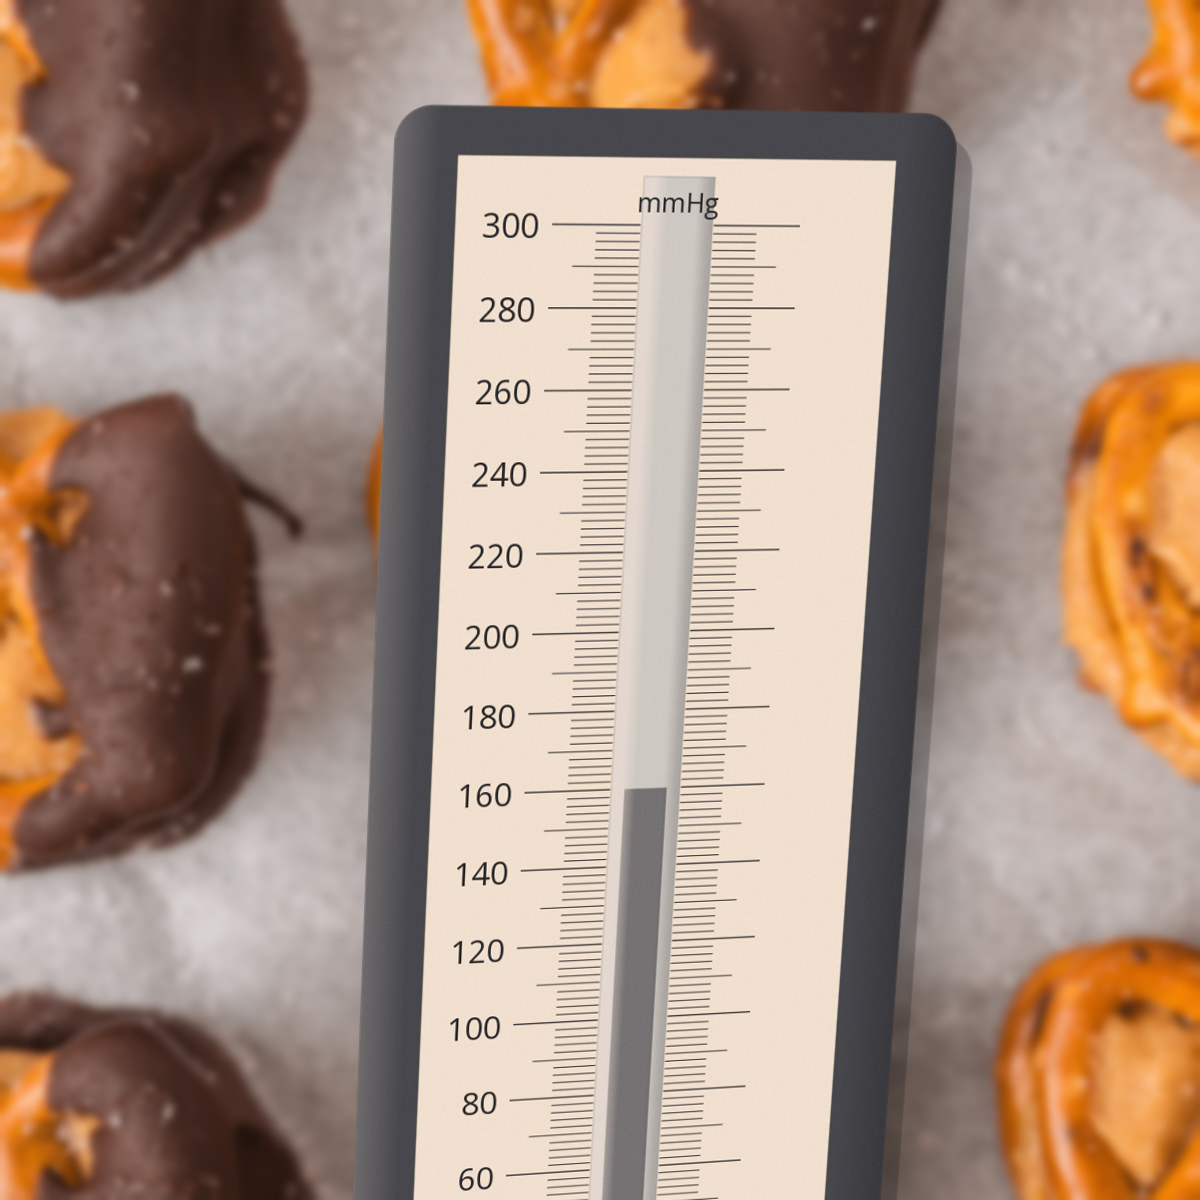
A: 160 mmHg
